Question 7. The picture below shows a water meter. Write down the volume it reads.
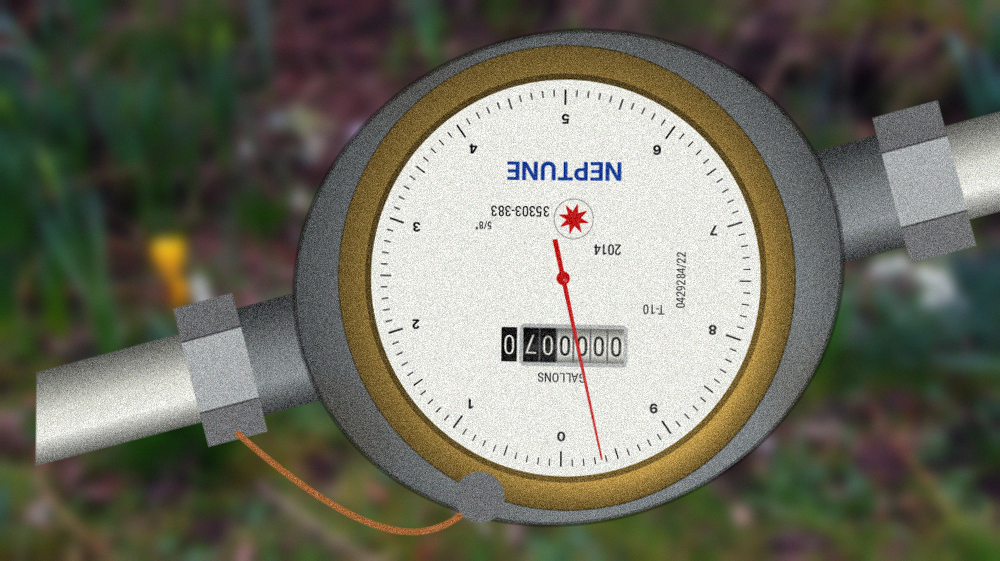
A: 69.6 gal
